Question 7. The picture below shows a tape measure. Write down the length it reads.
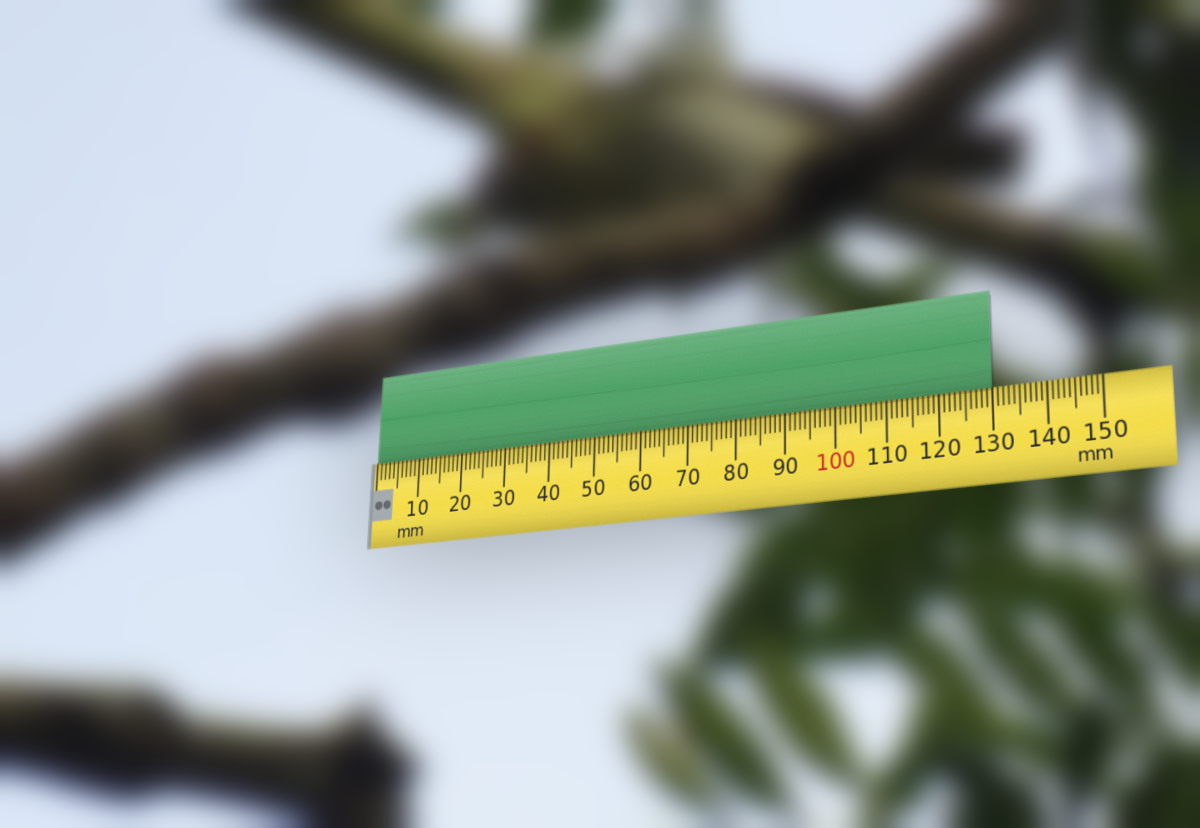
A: 130 mm
